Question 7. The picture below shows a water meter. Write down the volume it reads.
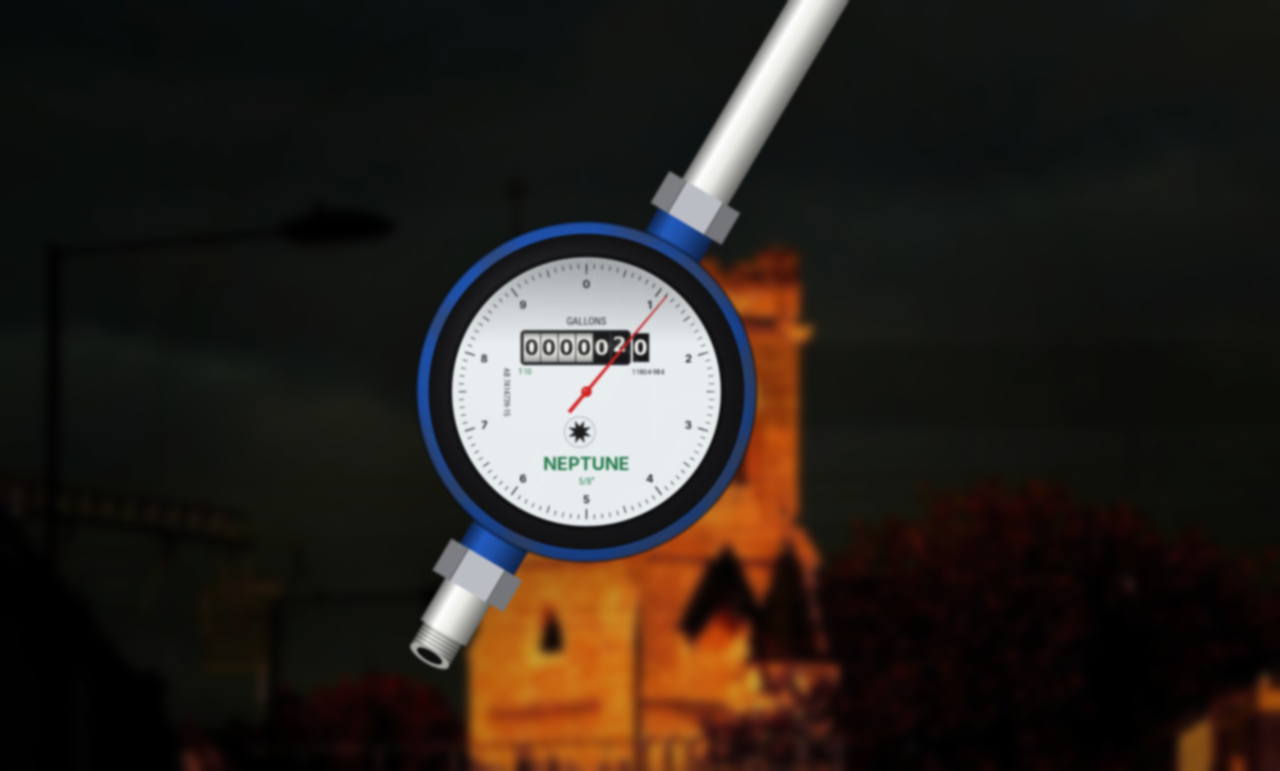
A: 21.1 gal
